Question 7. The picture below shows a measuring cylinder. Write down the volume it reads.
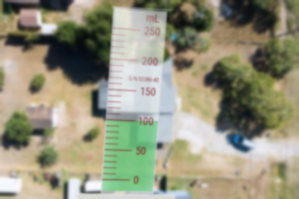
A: 100 mL
